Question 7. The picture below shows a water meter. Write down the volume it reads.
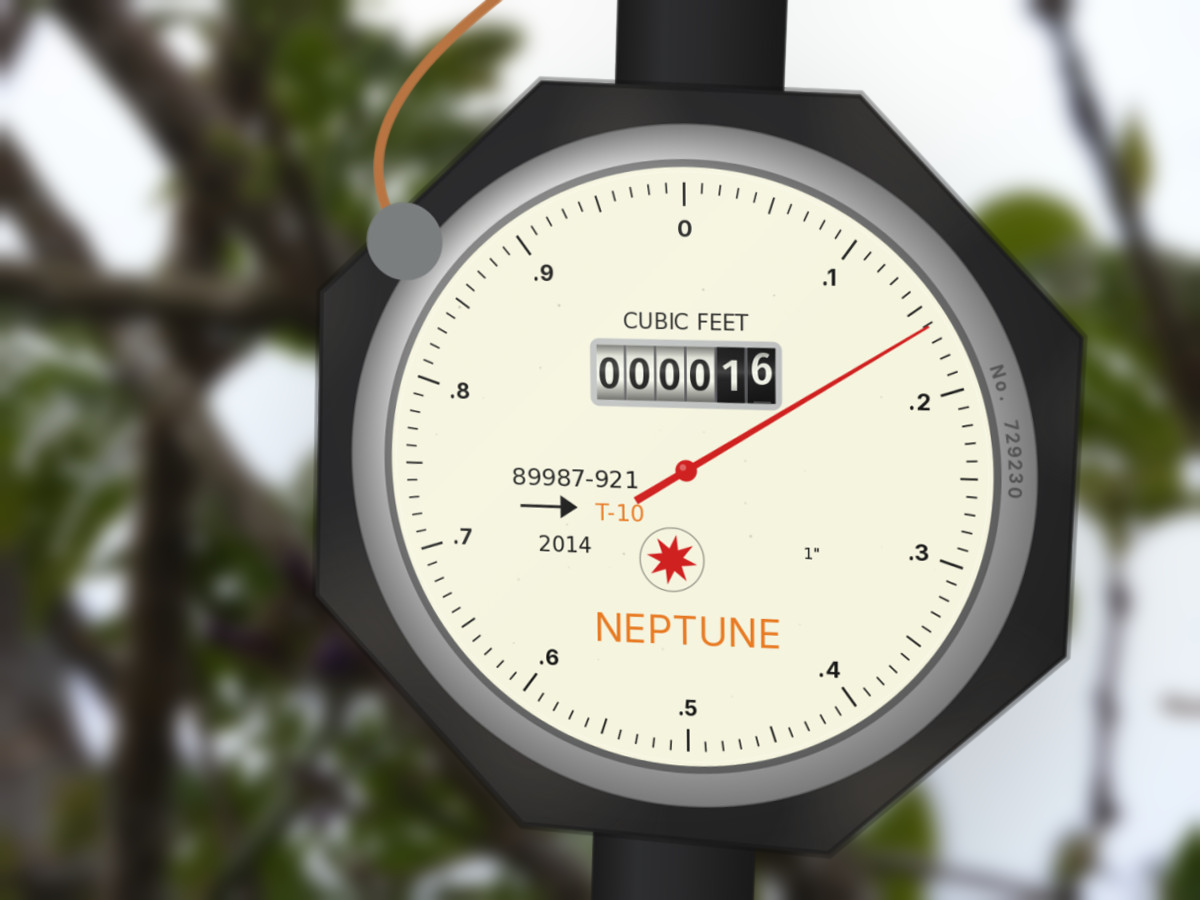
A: 16.16 ft³
